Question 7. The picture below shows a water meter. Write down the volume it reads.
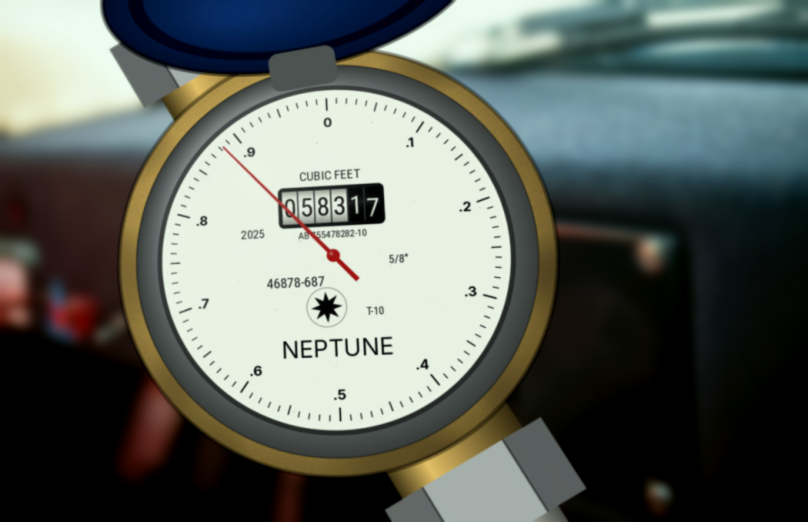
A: 58316.88 ft³
